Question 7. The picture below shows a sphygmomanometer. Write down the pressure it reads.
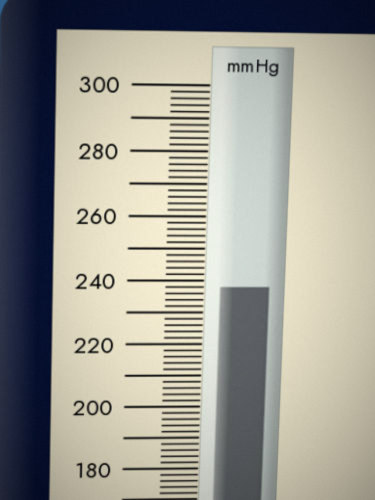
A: 238 mmHg
